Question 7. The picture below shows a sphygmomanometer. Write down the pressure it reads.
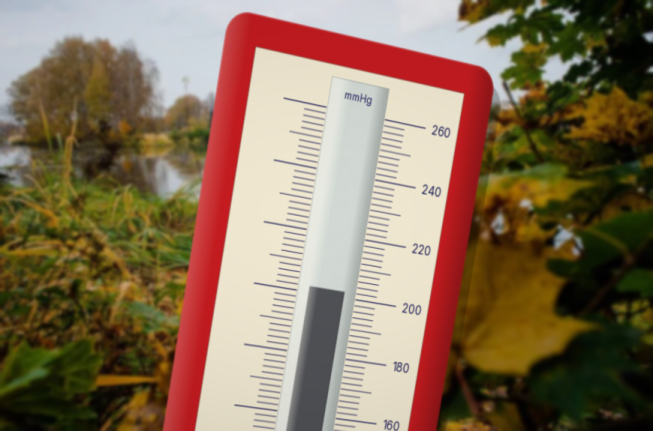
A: 202 mmHg
